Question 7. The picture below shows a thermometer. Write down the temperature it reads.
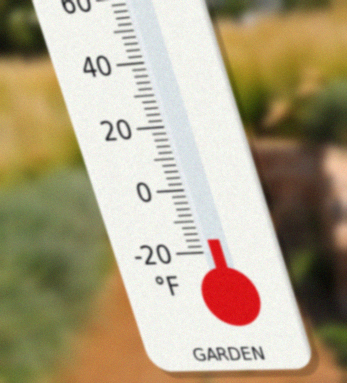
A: -16 °F
